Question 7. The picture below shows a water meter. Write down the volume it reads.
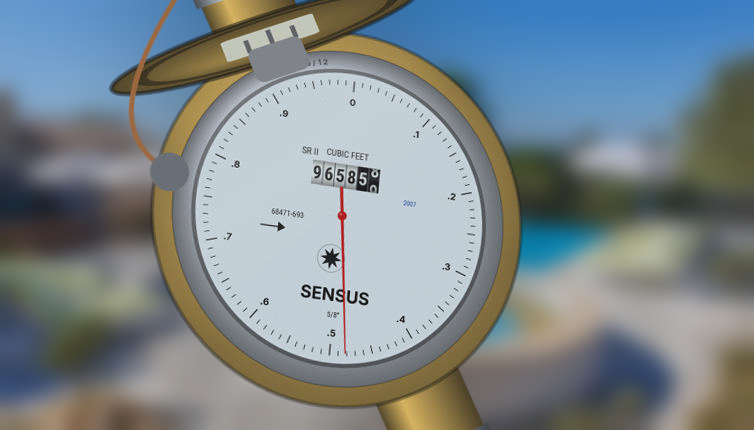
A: 965858.48 ft³
